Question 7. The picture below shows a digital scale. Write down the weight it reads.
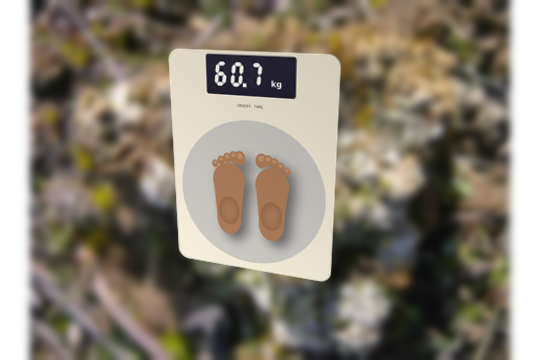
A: 60.7 kg
